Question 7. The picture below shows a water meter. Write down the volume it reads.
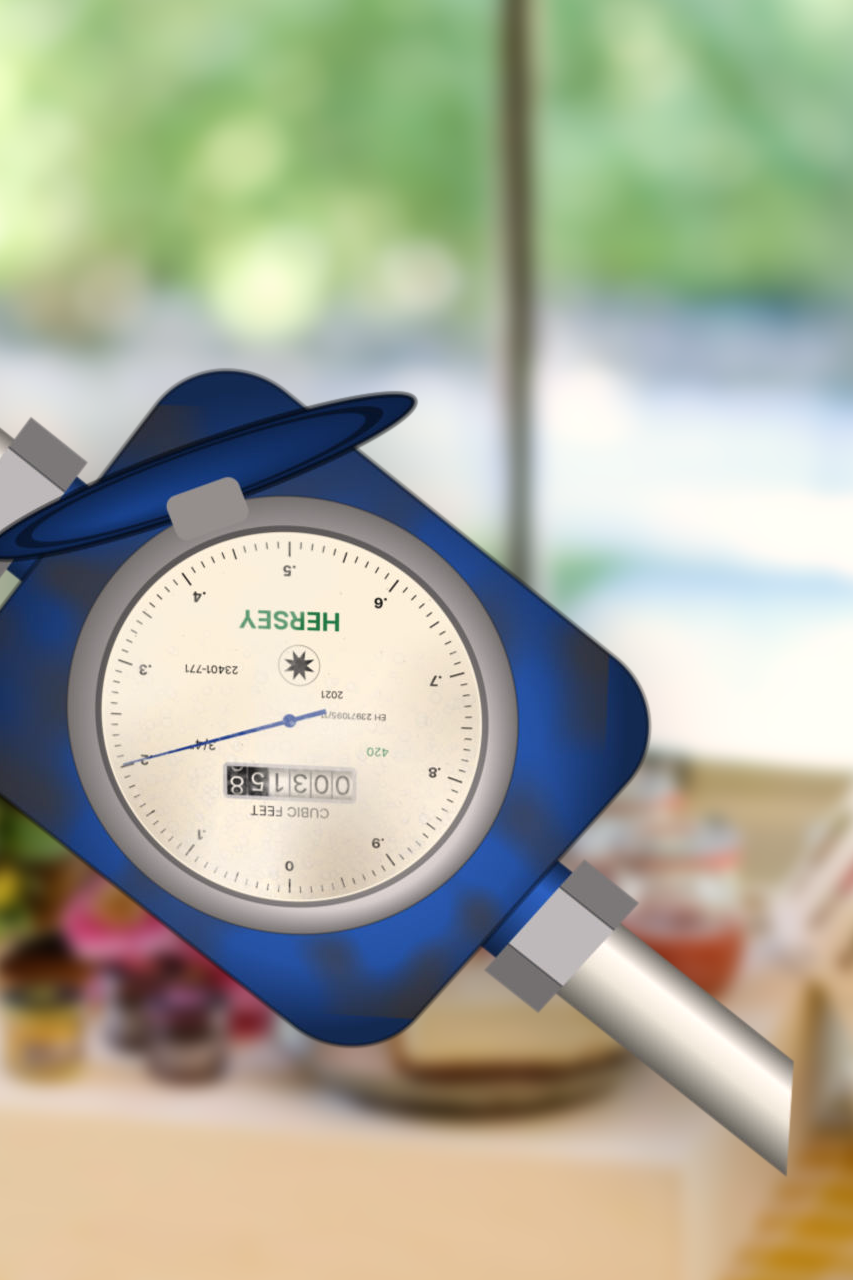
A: 3158.20 ft³
